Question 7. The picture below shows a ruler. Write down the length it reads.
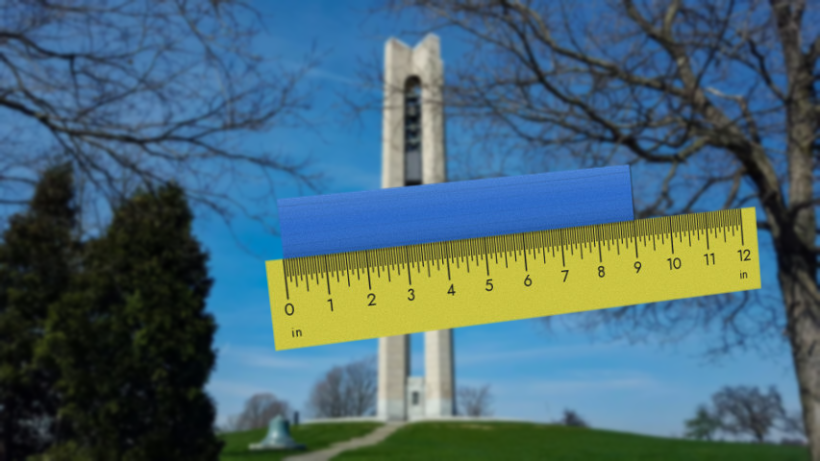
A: 9 in
